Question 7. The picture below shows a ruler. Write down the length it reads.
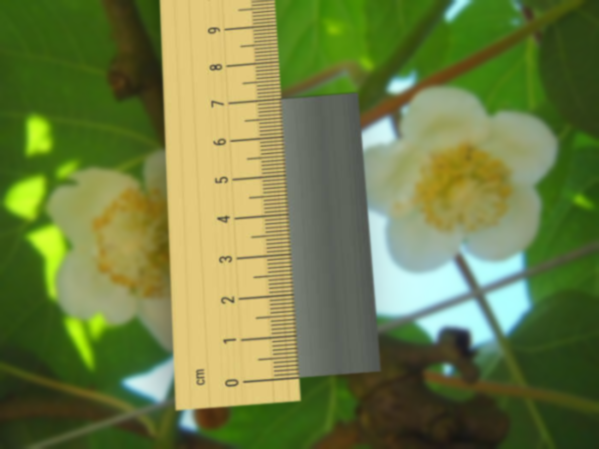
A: 7 cm
